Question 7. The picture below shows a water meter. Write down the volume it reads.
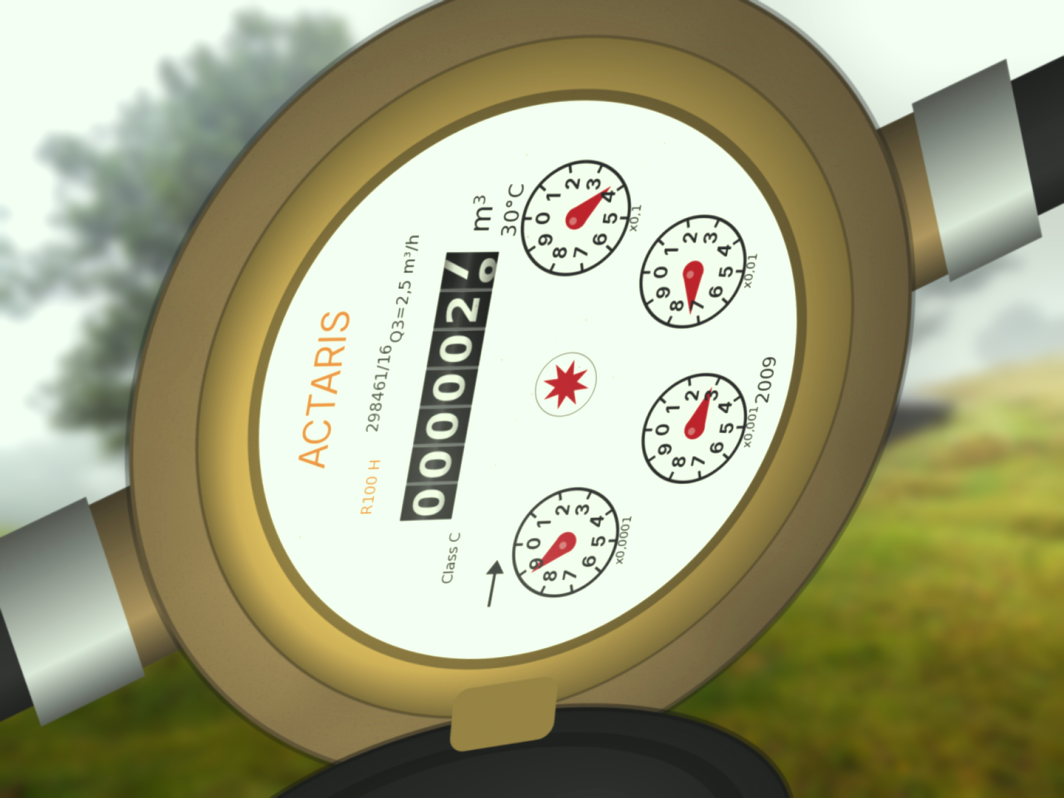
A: 27.3728 m³
